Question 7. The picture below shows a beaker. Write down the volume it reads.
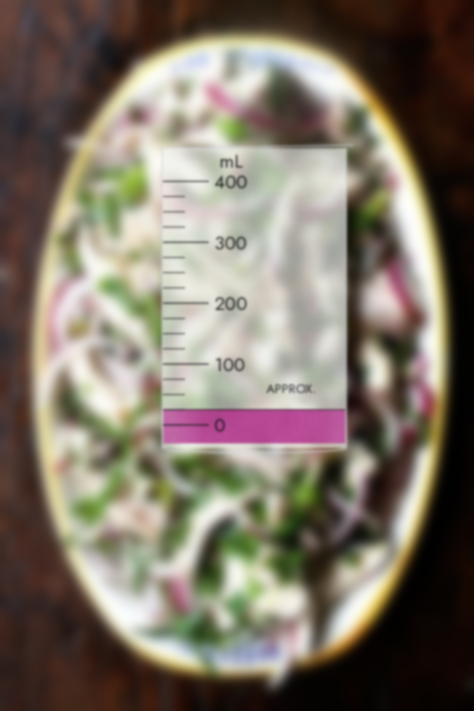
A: 25 mL
